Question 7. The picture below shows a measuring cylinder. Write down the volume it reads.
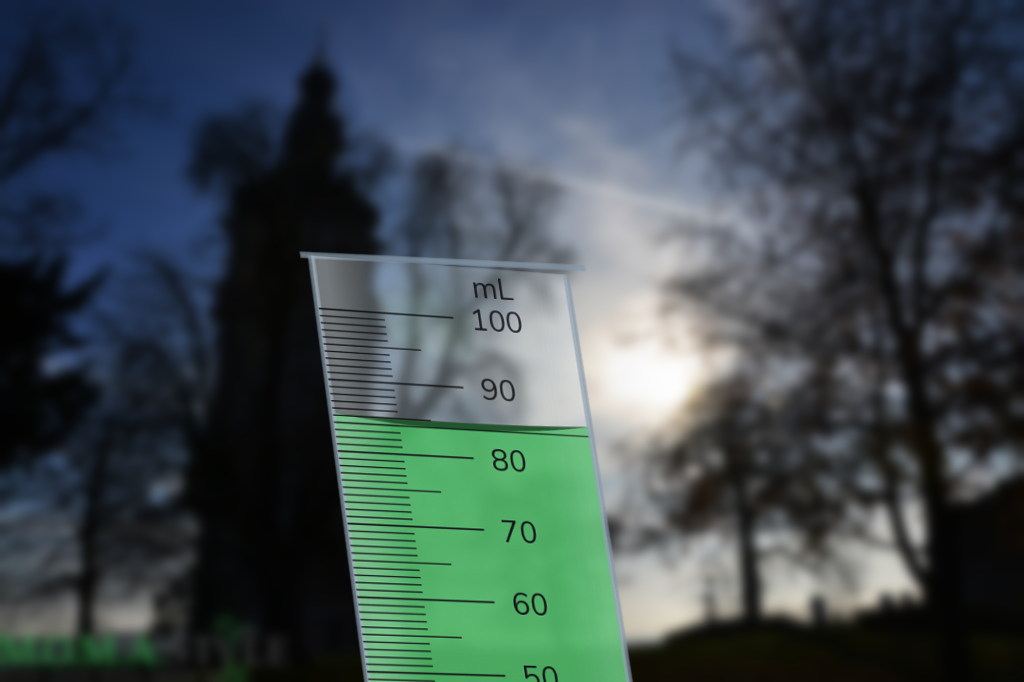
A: 84 mL
